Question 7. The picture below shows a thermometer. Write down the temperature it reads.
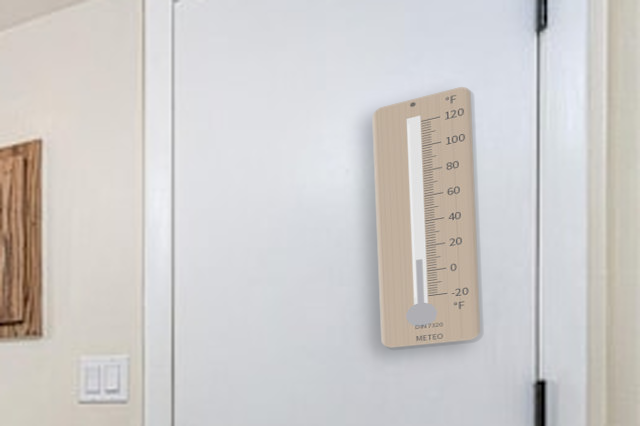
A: 10 °F
